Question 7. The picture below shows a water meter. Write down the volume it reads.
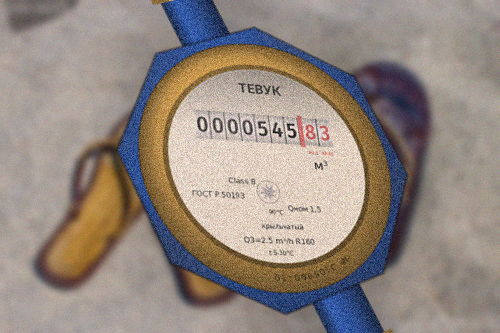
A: 545.83 m³
